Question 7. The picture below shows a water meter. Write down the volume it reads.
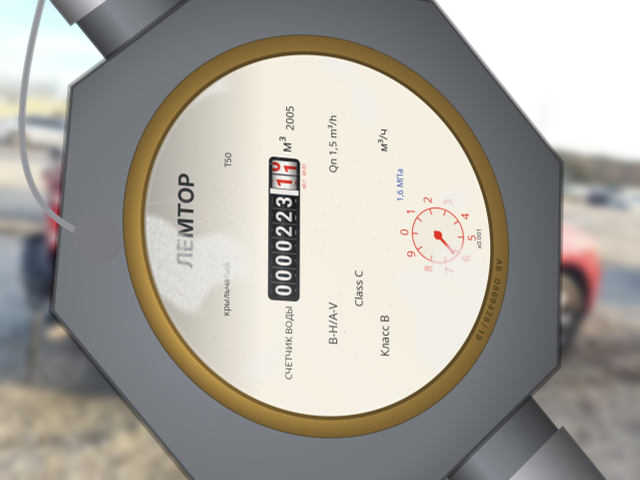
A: 223.106 m³
